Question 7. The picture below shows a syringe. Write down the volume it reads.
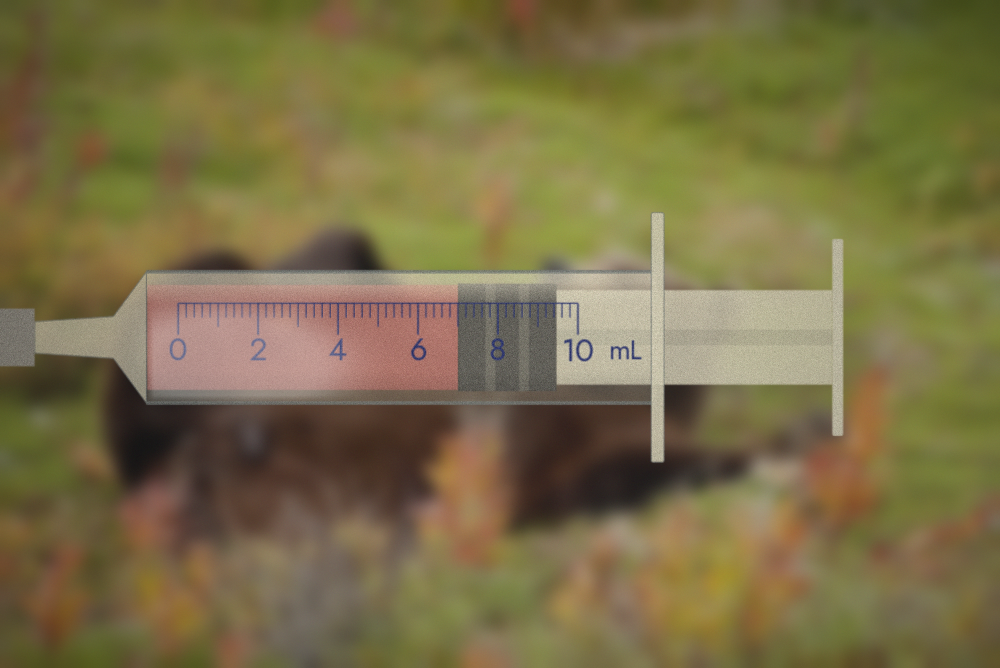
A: 7 mL
